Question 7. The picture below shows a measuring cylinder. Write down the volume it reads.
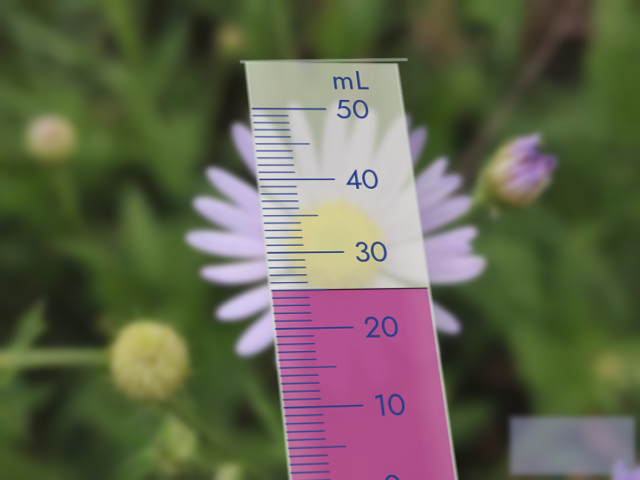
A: 25 mL
